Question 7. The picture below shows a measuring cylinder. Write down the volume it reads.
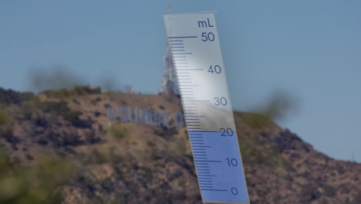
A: 20 mL
